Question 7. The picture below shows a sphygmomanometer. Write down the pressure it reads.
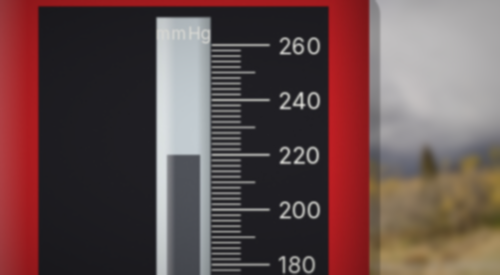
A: 220 mmHg
